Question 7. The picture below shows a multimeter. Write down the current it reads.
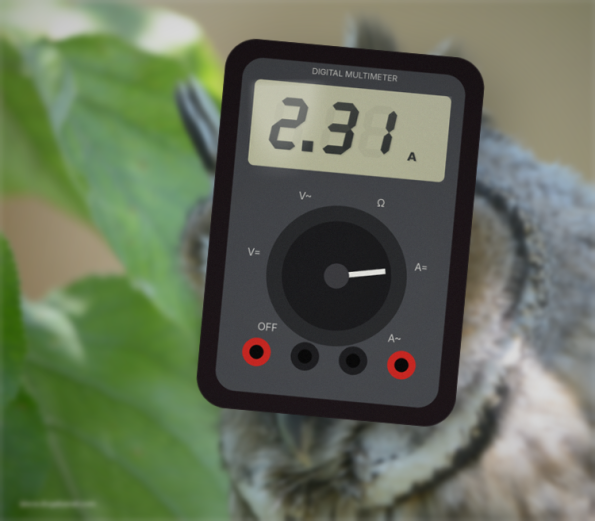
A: 2.31 A
